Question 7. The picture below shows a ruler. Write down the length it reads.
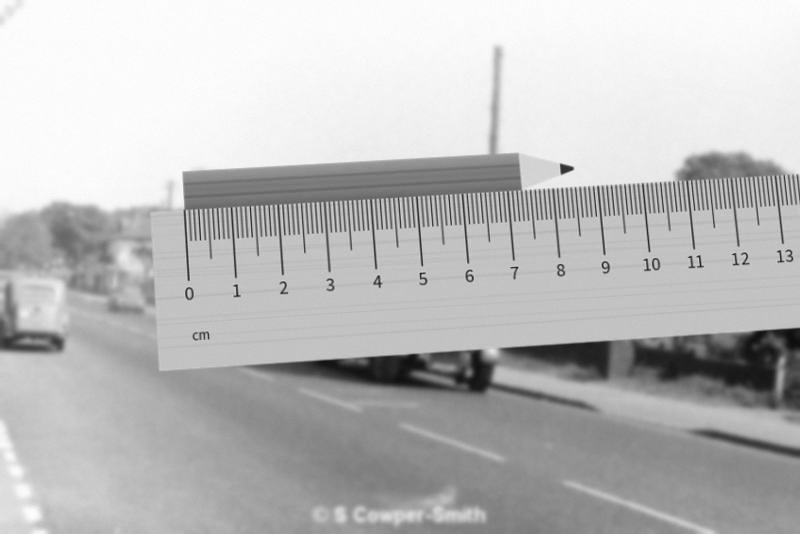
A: 8.5 cm
